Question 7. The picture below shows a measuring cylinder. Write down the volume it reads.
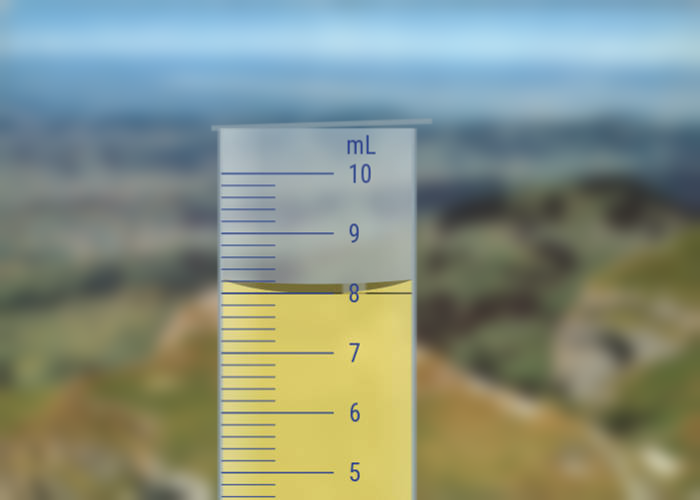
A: 8 mL
